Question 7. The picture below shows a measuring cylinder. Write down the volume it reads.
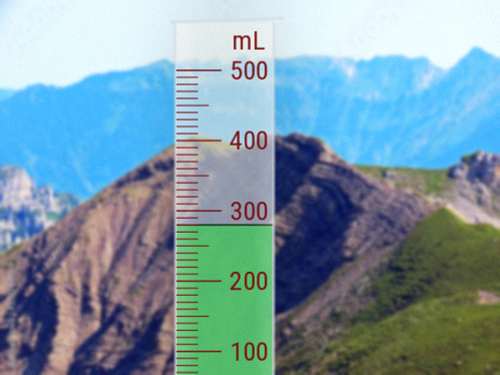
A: 280 mL
